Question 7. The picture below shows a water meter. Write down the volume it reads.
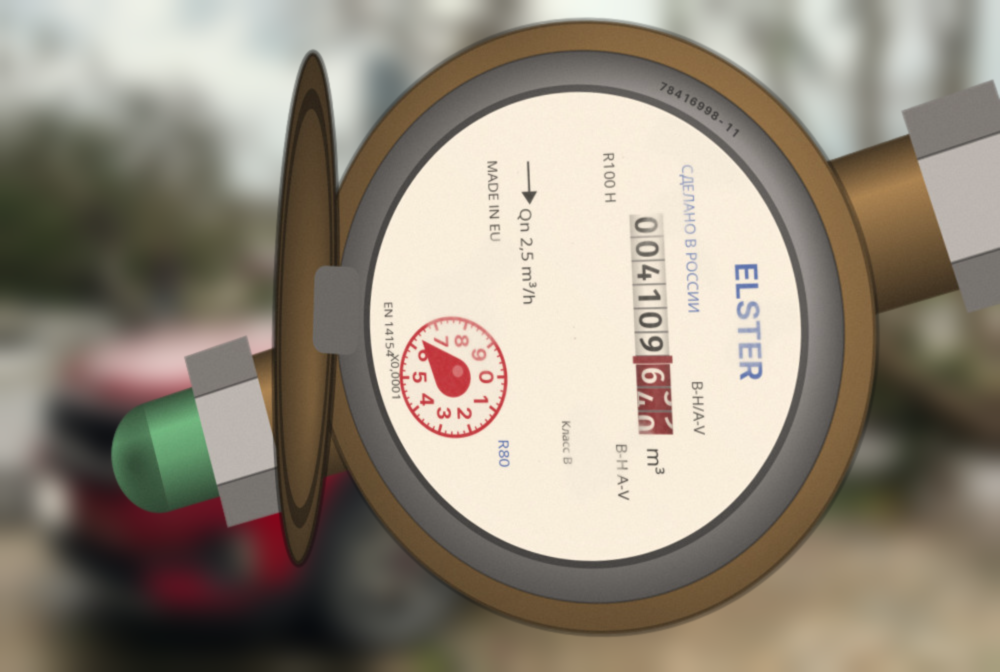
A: 4109.6396 m³
